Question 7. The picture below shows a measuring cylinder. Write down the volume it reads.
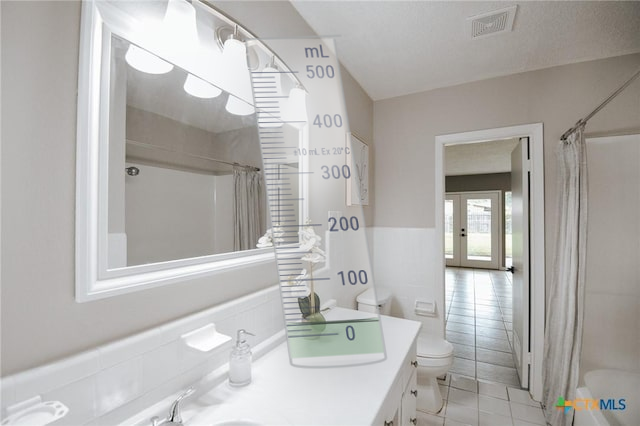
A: 20 mL
